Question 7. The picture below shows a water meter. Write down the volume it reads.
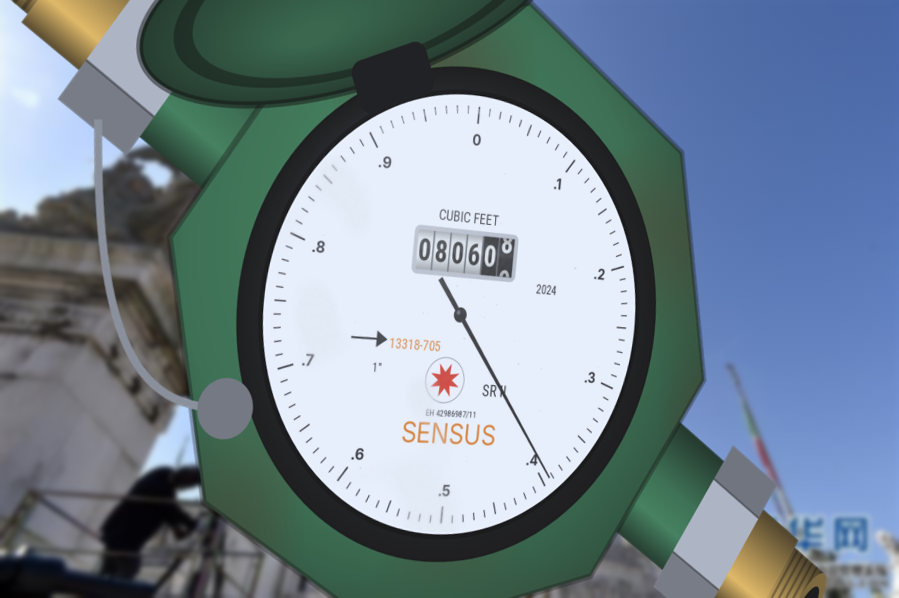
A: 80608.39 ft³
